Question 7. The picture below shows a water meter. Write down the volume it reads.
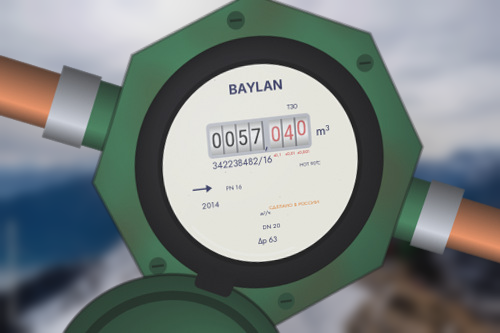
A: 57.040 m³
